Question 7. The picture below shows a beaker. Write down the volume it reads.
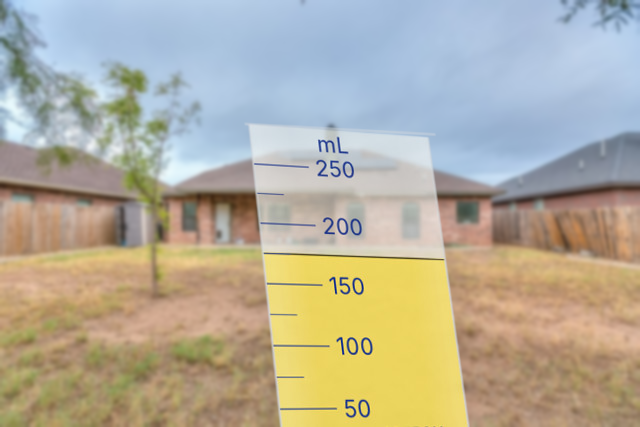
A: 175 mL
